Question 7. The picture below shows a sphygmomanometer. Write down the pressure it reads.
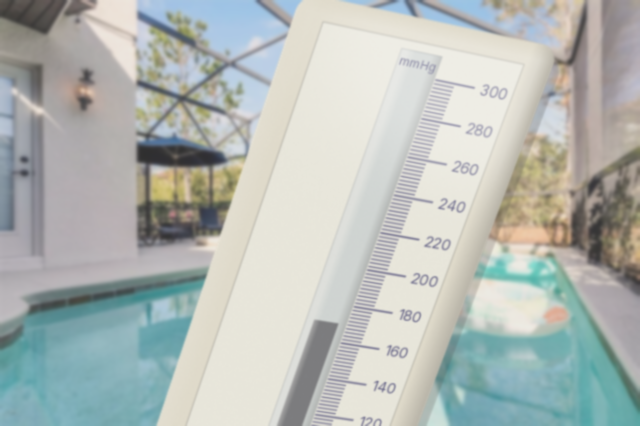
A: 170 mmHg
